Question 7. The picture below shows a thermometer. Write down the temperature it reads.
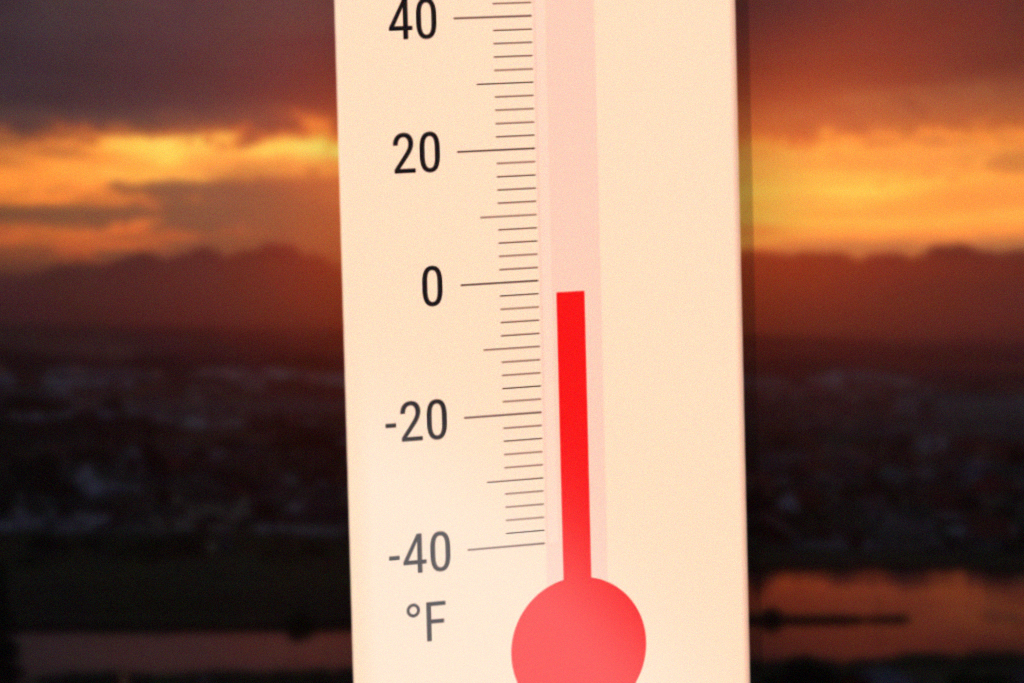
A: -2 °F
